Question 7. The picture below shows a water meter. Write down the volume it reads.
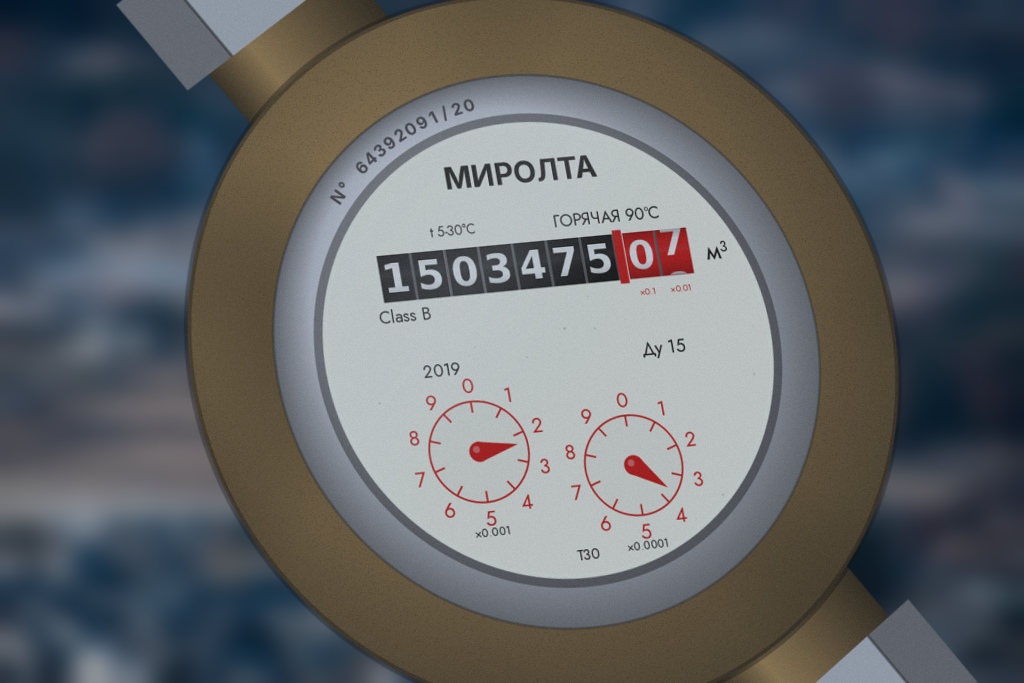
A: 1503475.0723 m³
